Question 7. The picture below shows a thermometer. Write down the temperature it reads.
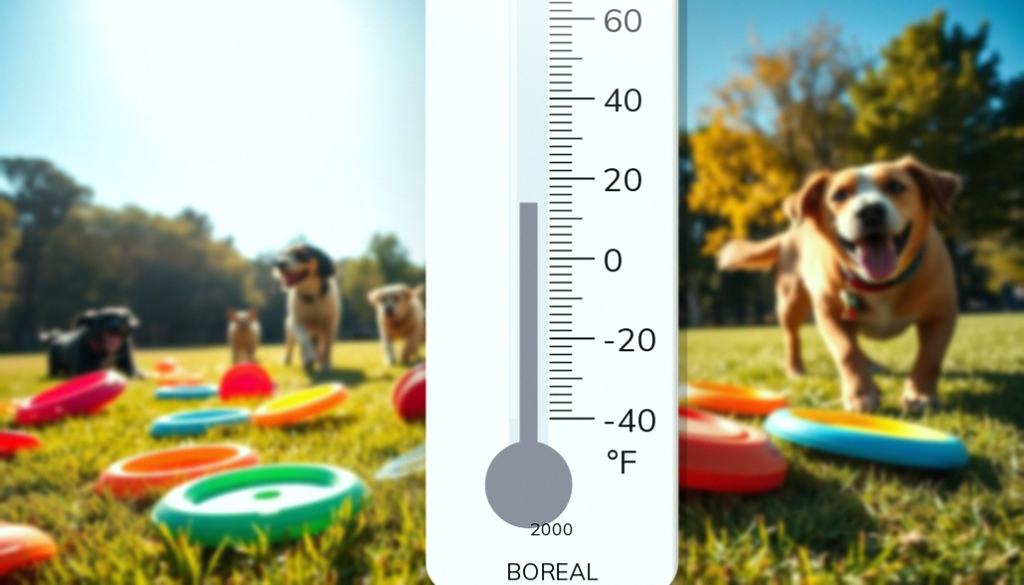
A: 14 °F
